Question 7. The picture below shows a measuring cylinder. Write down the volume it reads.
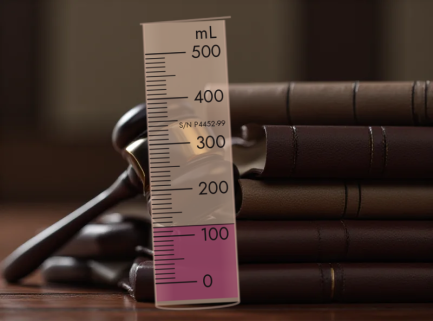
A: 120 mL
